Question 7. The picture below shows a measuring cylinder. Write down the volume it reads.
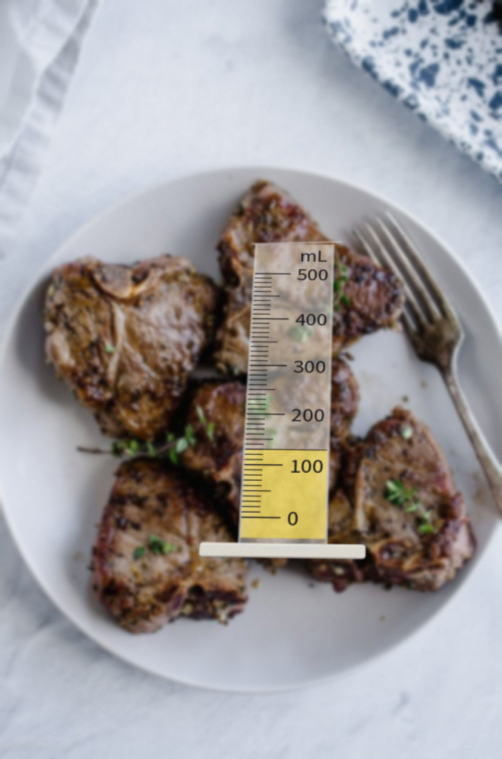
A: 130 mL
